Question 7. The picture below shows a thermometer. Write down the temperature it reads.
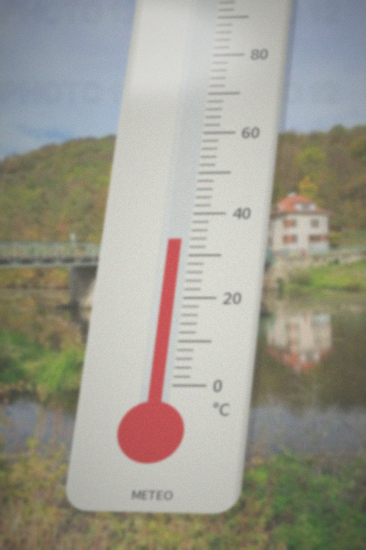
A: 34 °C
